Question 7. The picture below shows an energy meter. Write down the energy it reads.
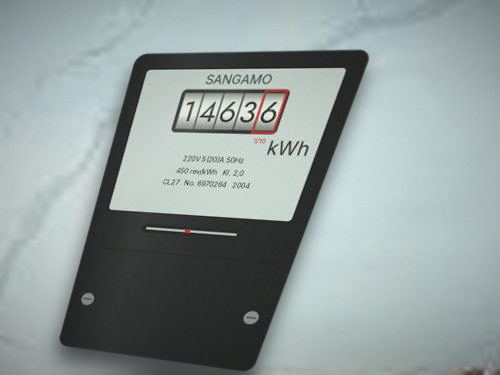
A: 1463.6 kWh
